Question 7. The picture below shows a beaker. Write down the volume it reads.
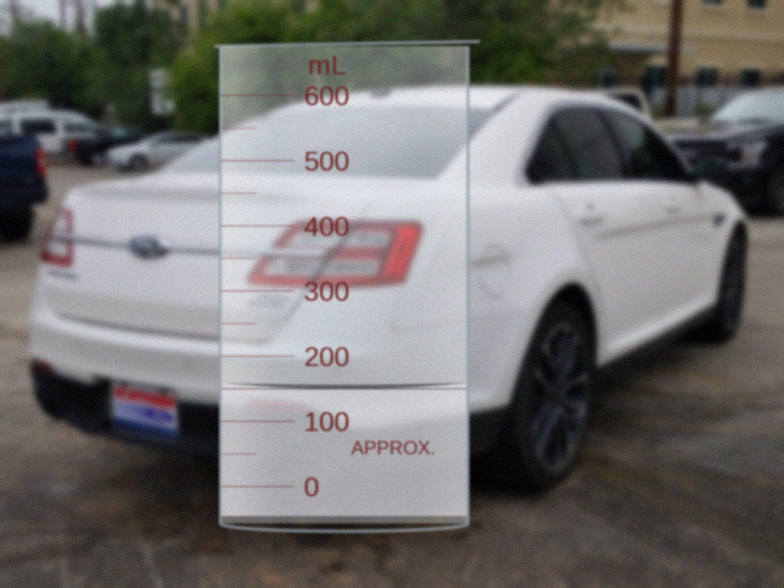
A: 150 mL
